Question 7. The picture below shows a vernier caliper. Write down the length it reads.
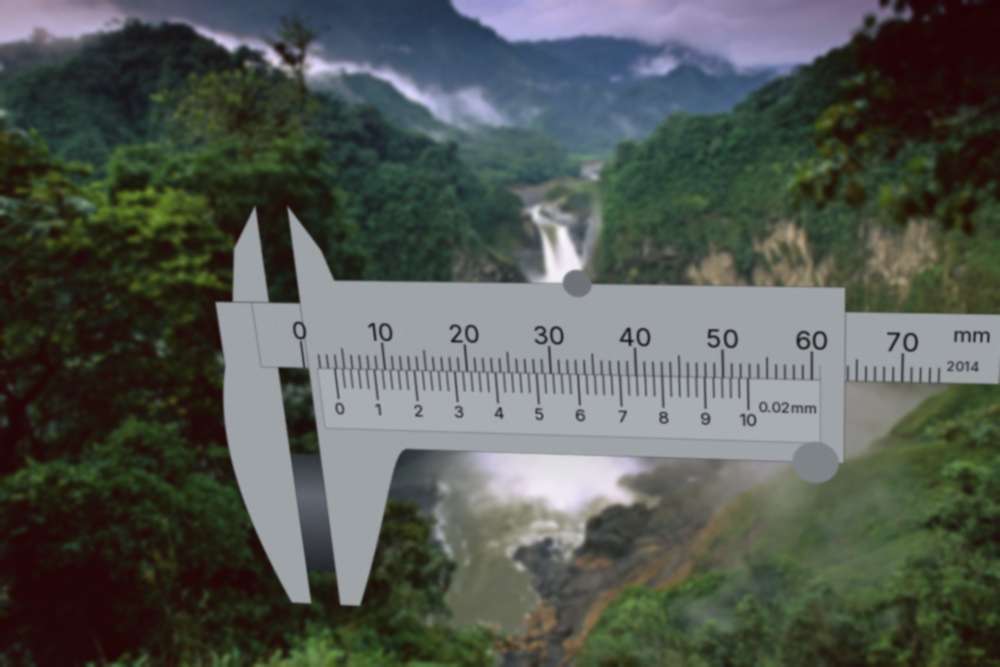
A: 3.8 mm
